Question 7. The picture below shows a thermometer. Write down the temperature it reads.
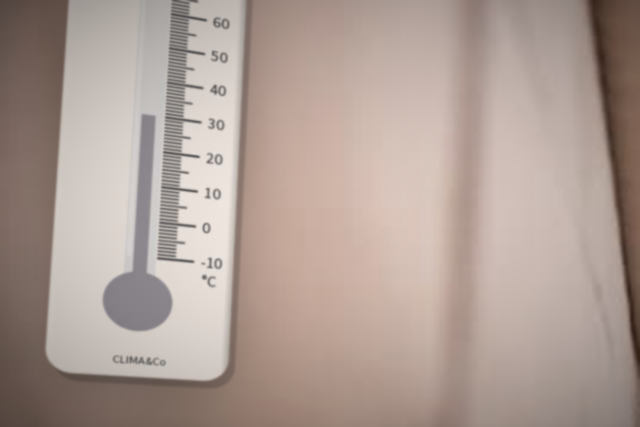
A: 30 °C
